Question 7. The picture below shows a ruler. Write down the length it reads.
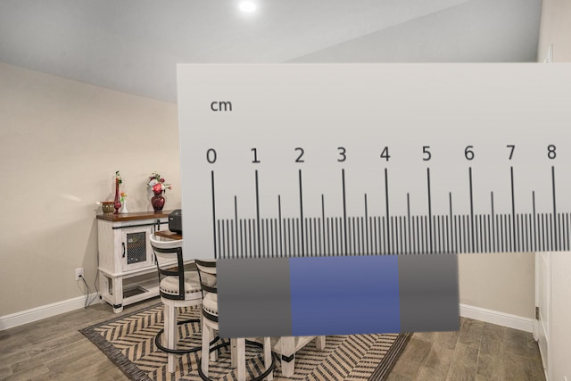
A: 5.6 cm
